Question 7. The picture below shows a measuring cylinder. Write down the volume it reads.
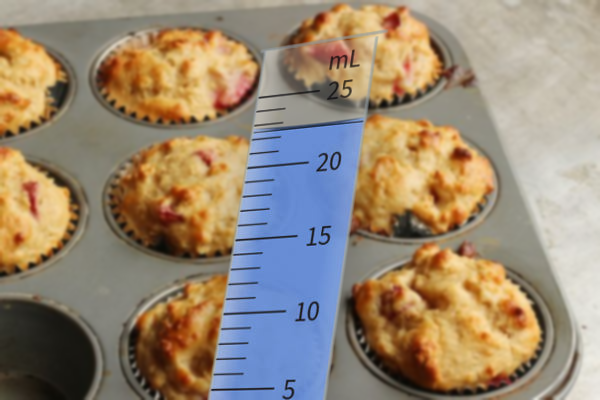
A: 22.5 mL
